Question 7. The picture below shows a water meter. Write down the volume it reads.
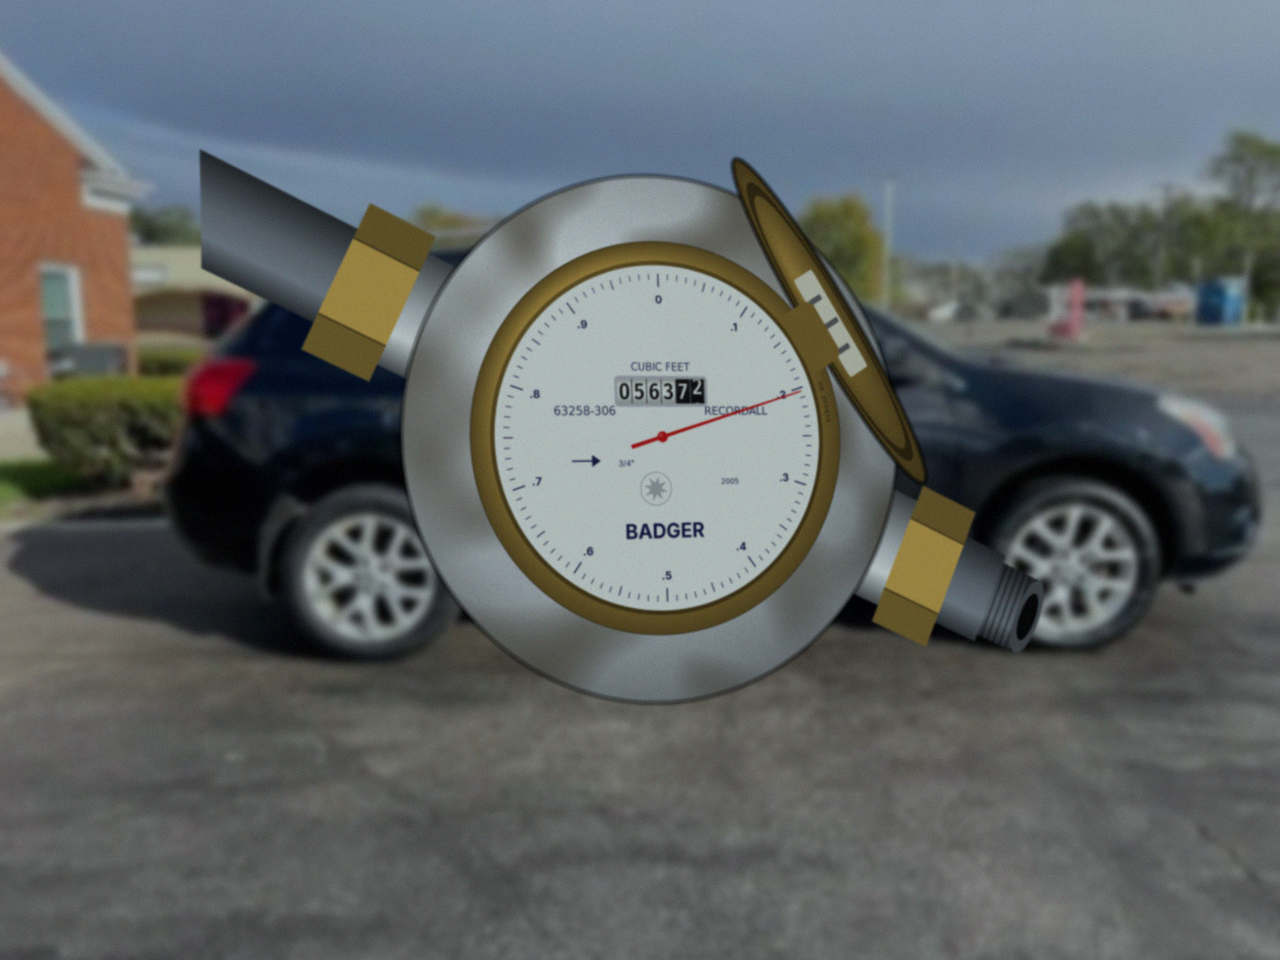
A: 56372.20 ft³
